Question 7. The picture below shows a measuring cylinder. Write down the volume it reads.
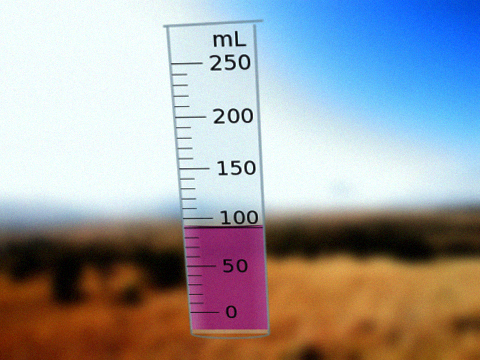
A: 90 mL
